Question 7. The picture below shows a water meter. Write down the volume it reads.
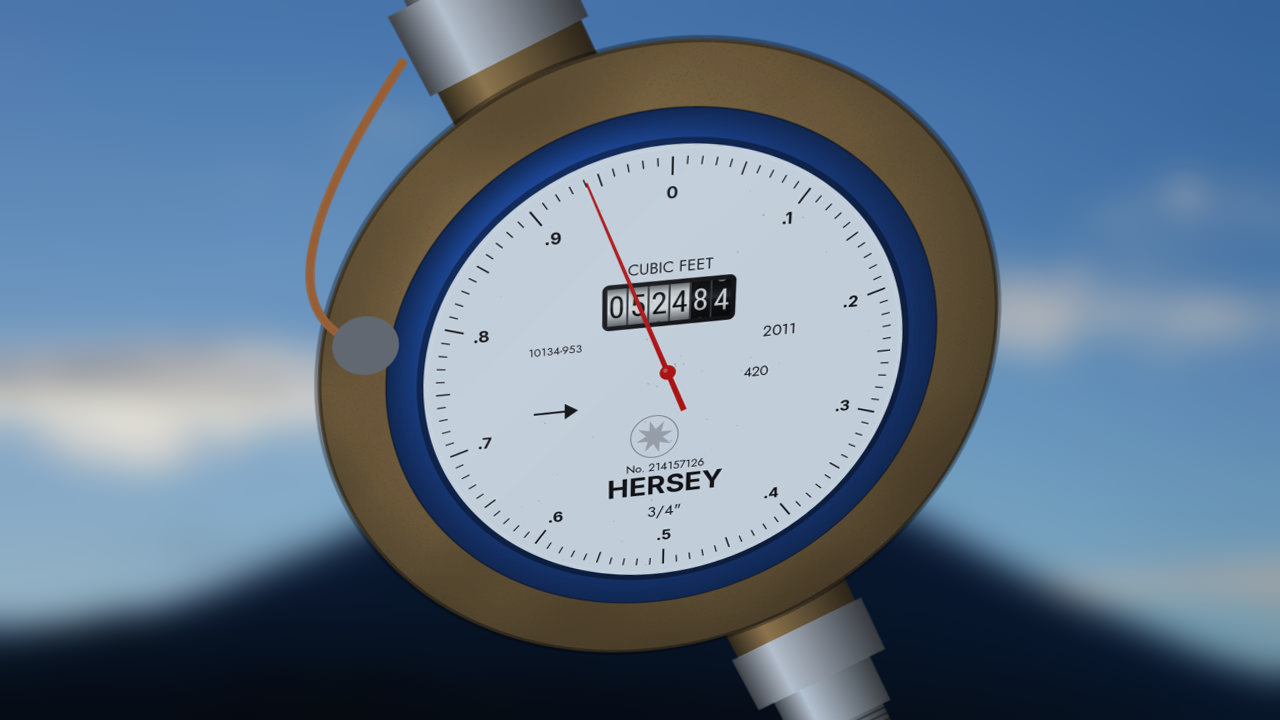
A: 52483.94 ft³
